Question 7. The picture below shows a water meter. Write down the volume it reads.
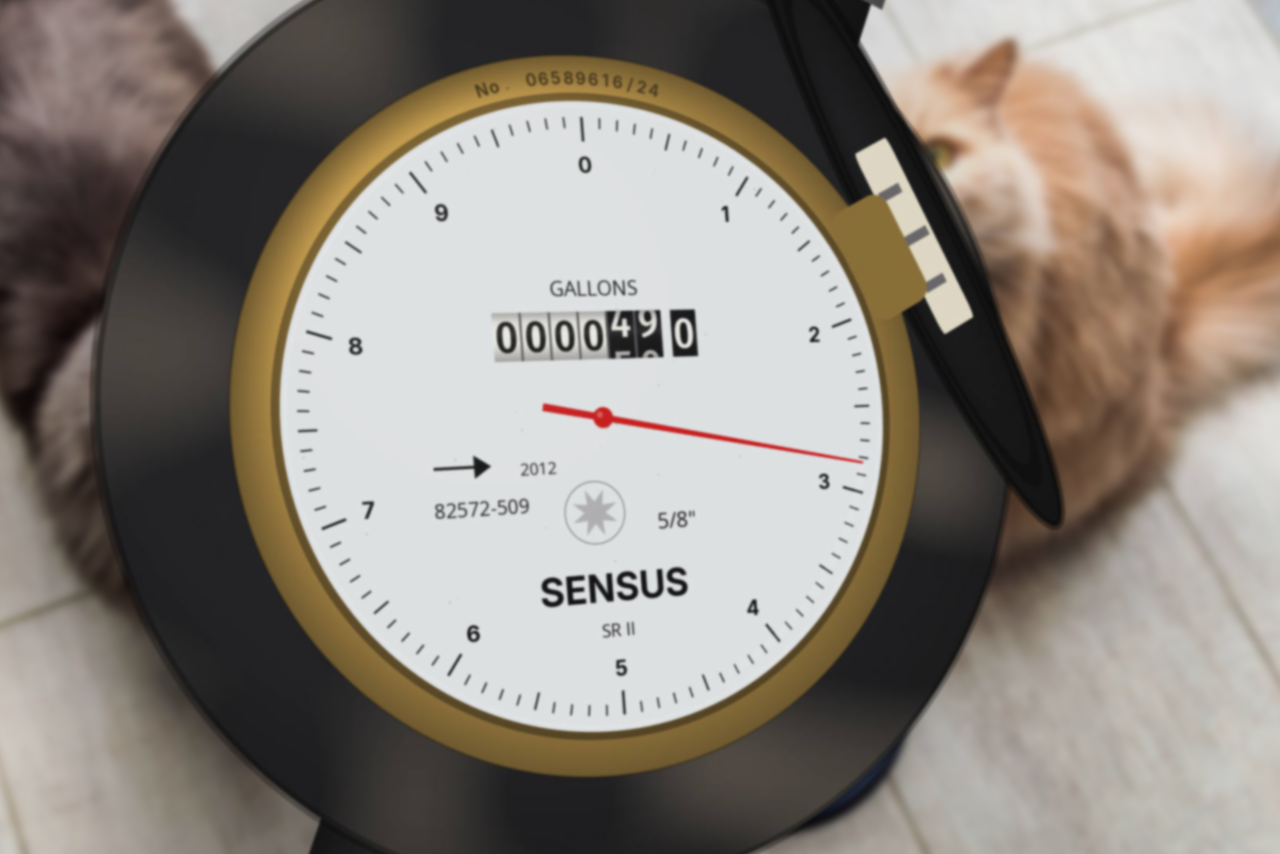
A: 492.8 gal
